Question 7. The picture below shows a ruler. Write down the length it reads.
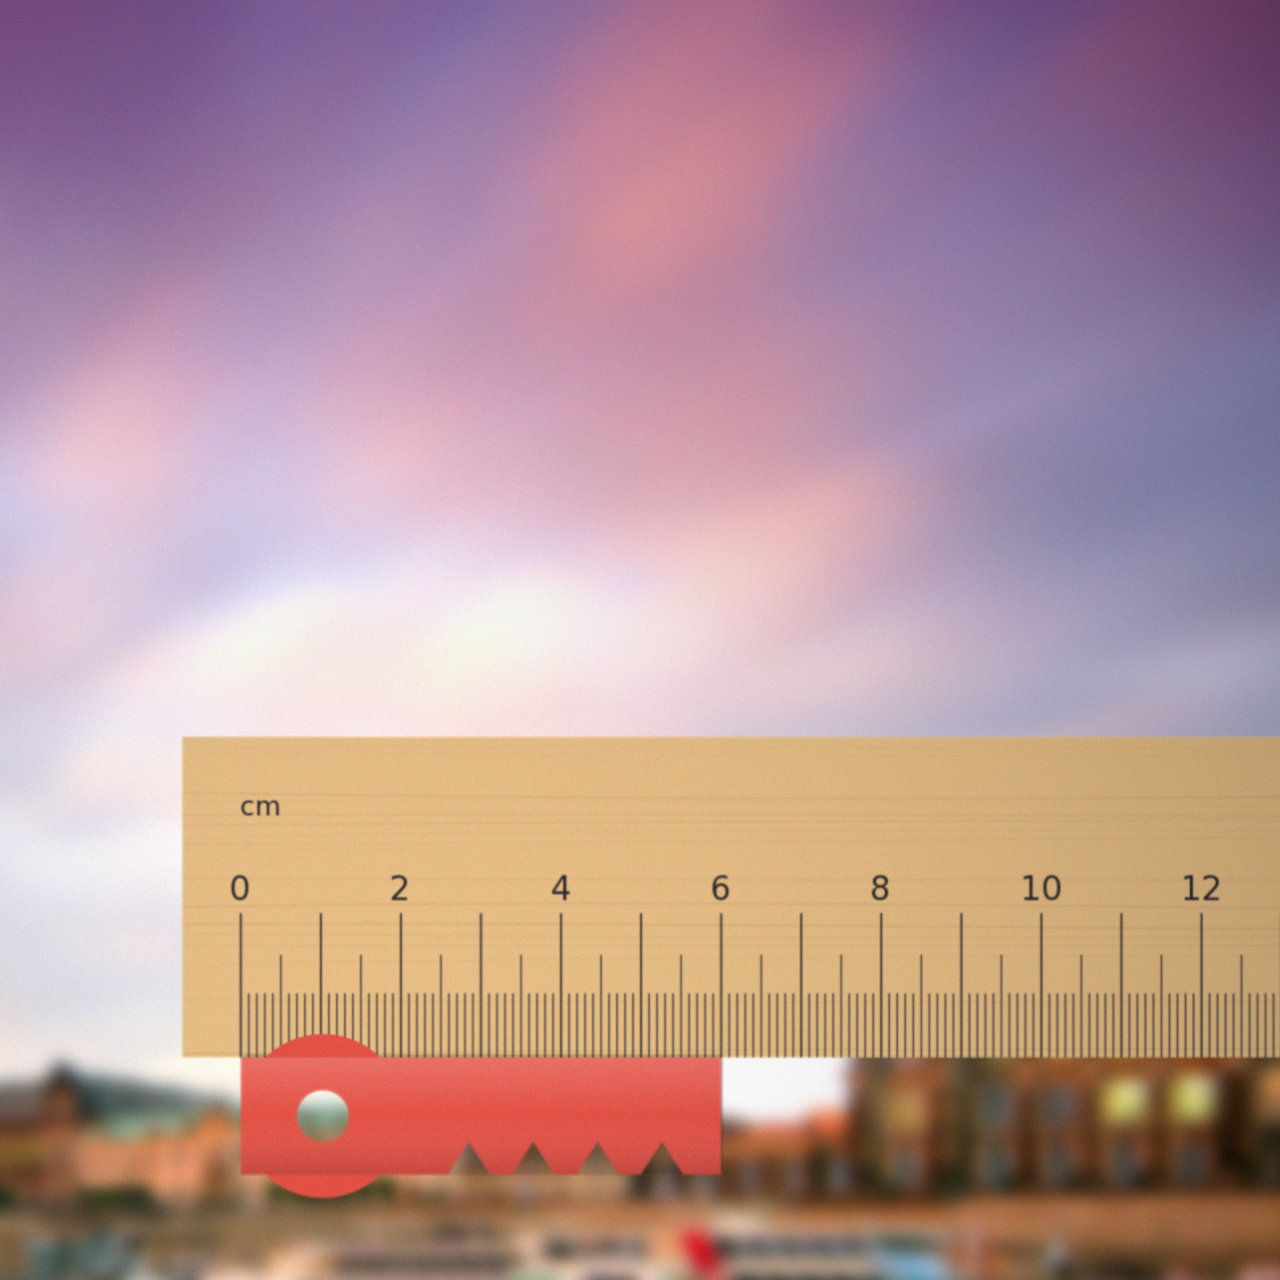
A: 6 cm
